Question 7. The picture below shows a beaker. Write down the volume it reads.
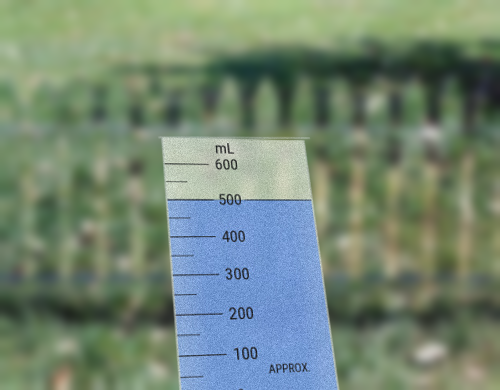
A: 500 mL
